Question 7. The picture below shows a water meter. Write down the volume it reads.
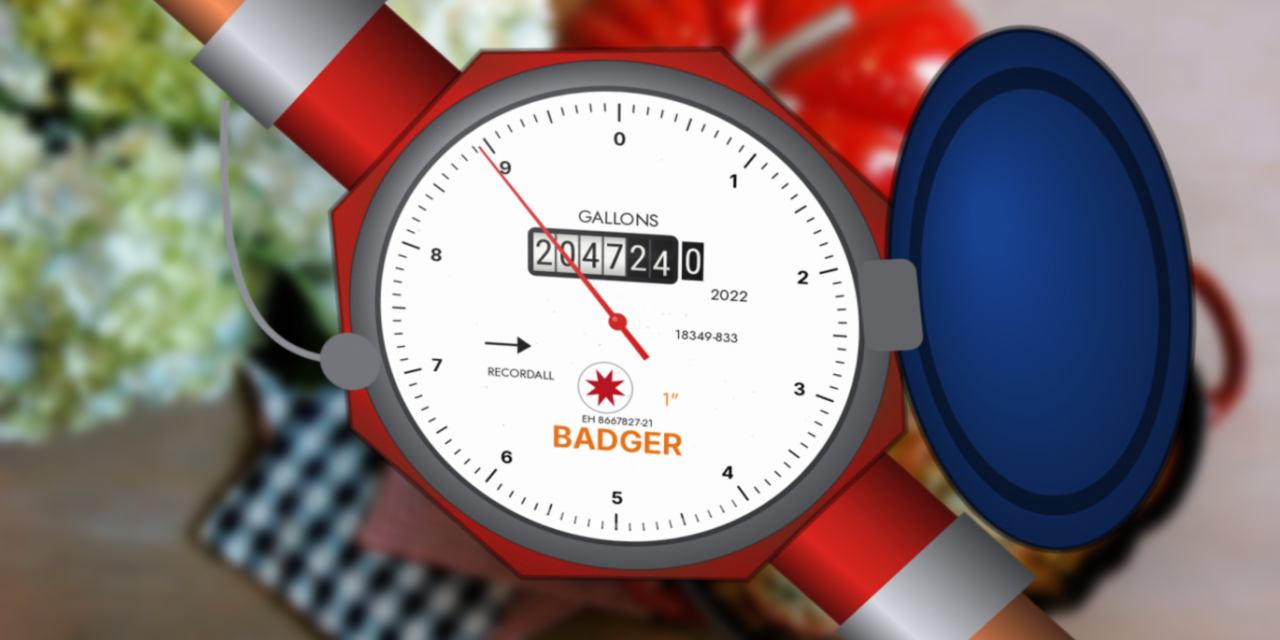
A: 2047238.9 gal
